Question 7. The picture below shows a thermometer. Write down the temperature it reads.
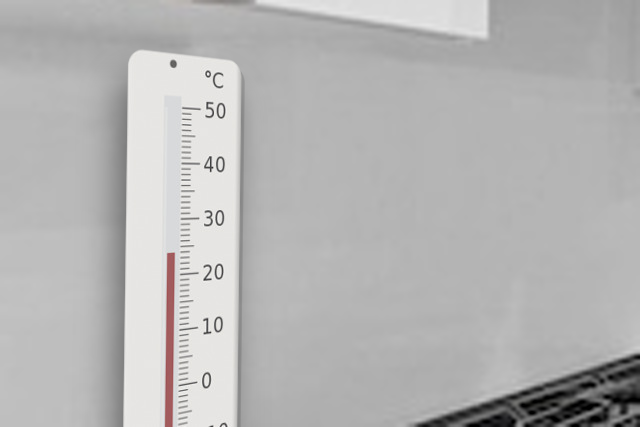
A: 24 °C
